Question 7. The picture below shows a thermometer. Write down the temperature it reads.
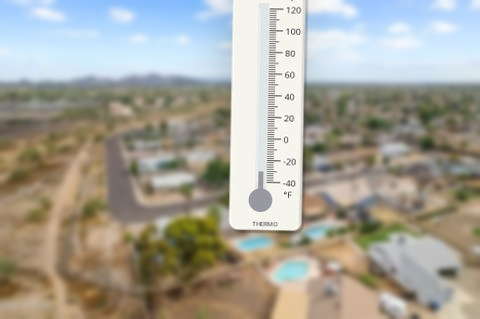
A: -30 °F
